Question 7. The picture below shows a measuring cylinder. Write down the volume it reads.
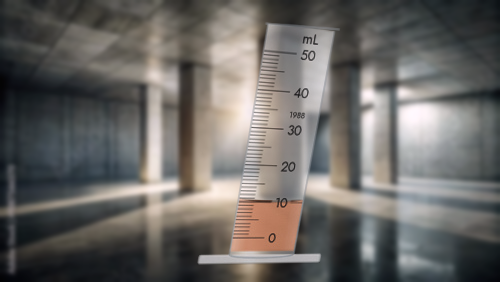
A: 10 mL
